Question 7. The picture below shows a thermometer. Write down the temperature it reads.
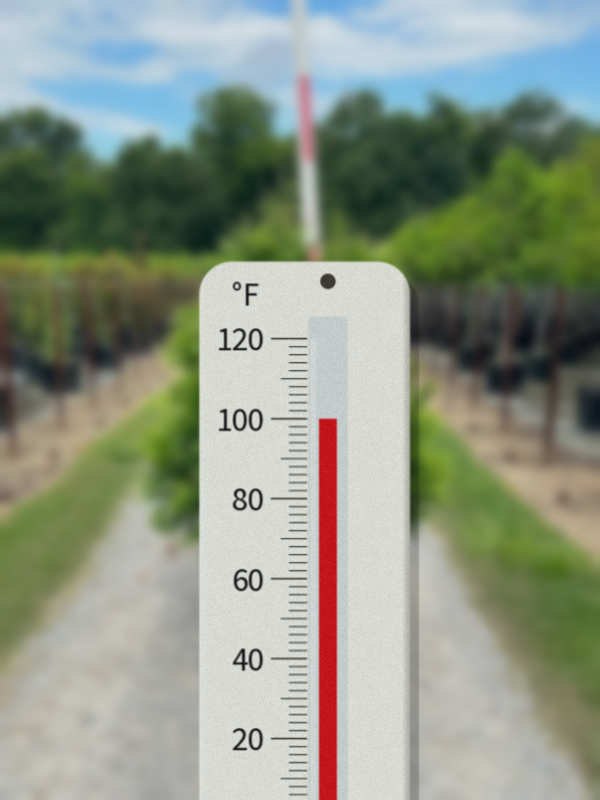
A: 100 °F
